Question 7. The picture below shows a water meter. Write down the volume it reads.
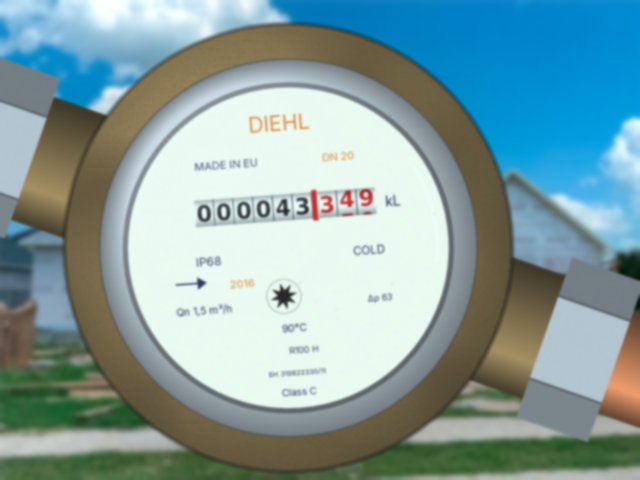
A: 43.349 kL
